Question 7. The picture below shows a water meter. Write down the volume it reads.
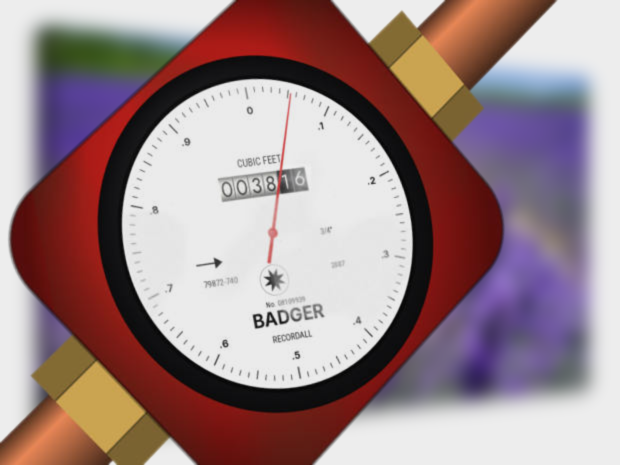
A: 3816.05 ft³
